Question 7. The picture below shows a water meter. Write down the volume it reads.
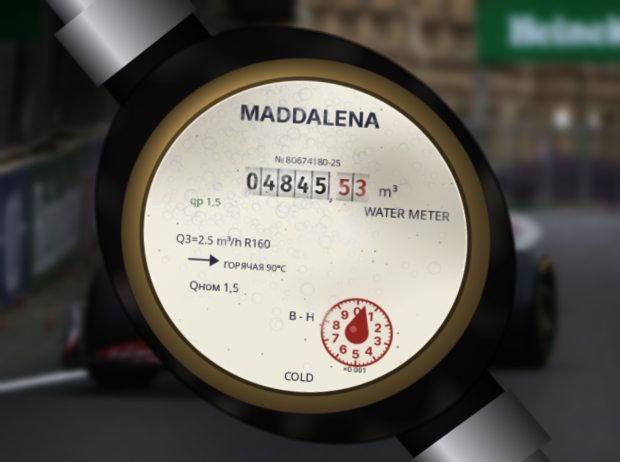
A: 4845.530 m³
